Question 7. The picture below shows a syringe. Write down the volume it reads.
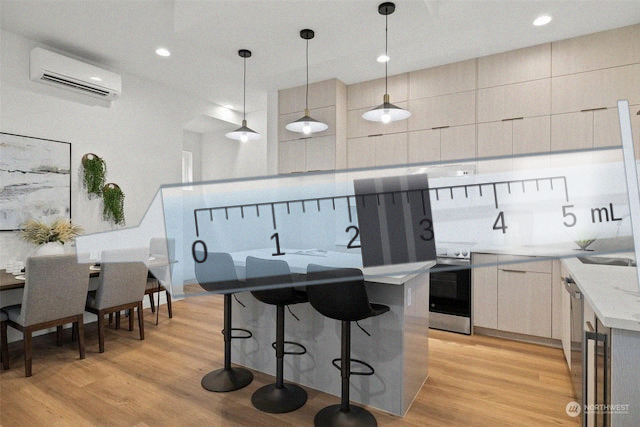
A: 2.1 mL
